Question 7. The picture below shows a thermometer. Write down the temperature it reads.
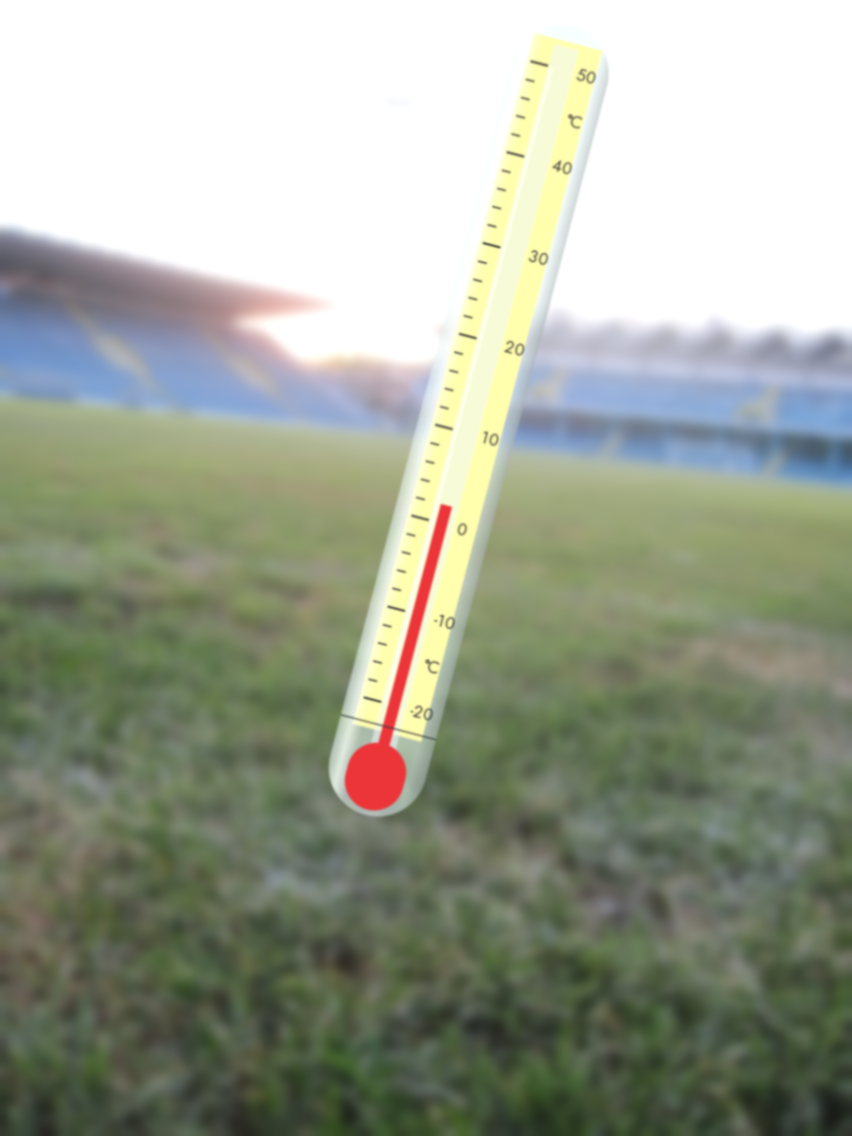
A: 2 °C
